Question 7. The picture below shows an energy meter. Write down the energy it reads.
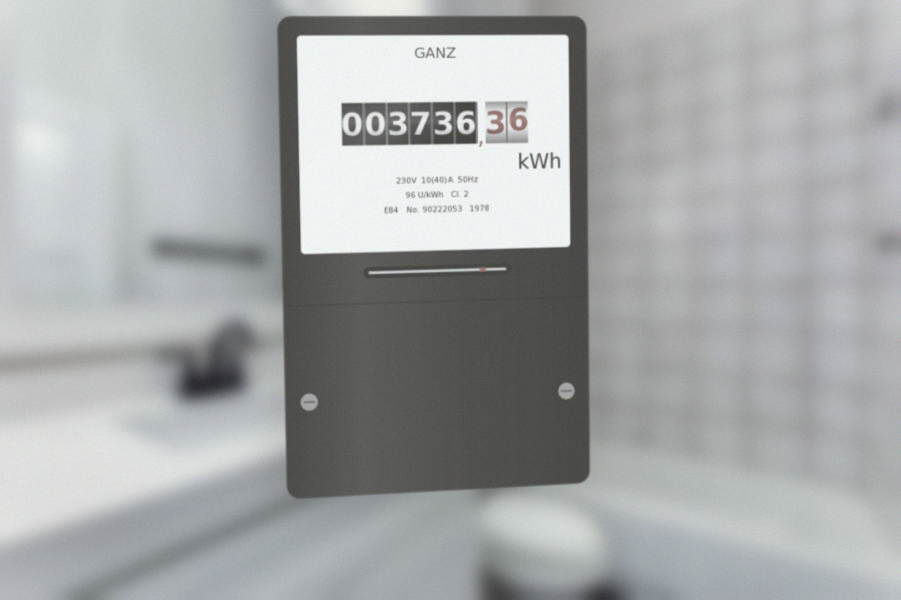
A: 3736.36 kWh
